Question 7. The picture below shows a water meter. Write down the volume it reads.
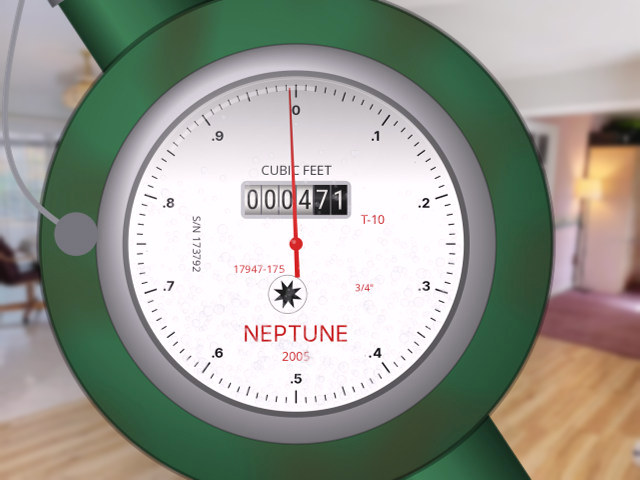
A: 470.99 ft³
